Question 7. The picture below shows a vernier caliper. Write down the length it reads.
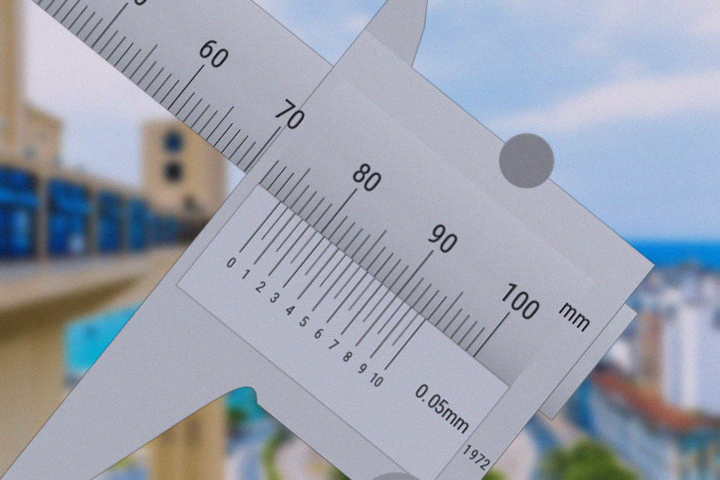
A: 74.8 mm
